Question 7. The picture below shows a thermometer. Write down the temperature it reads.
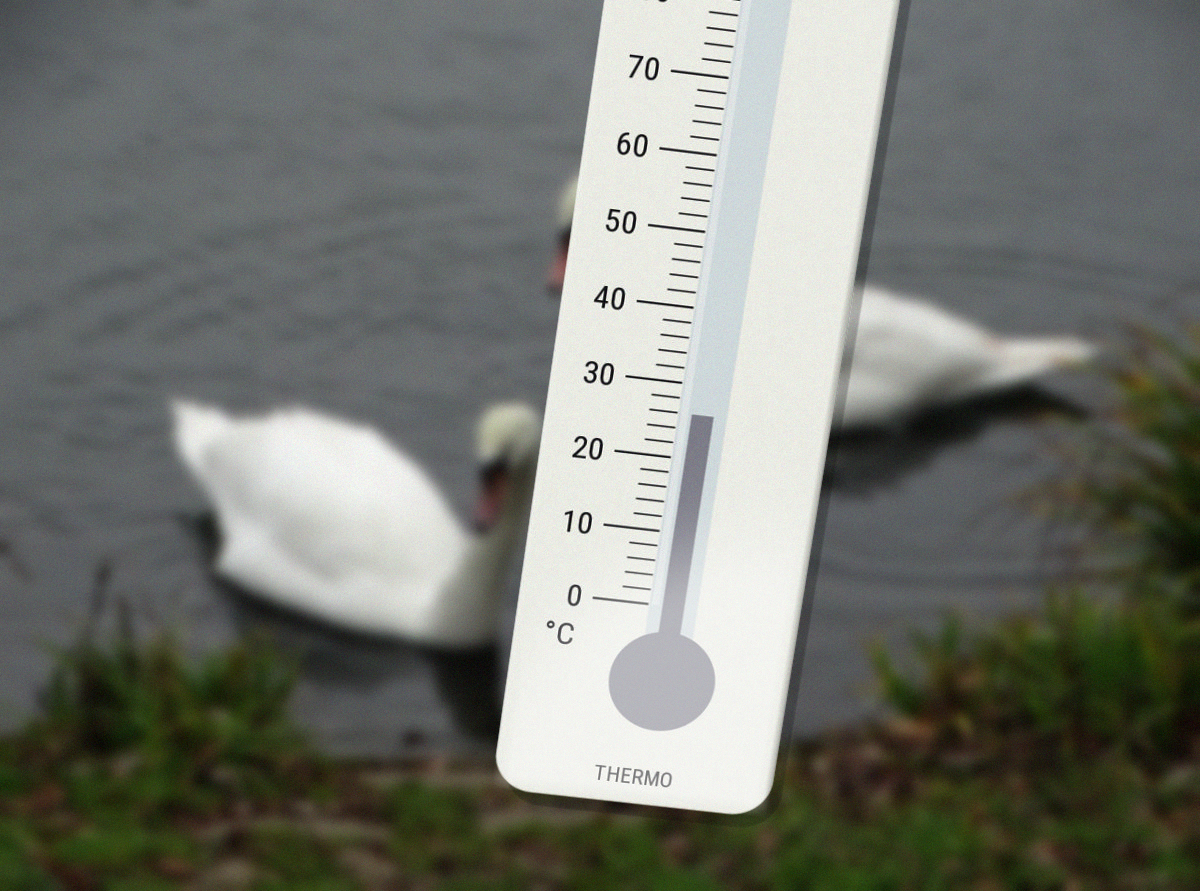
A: 26 °C
